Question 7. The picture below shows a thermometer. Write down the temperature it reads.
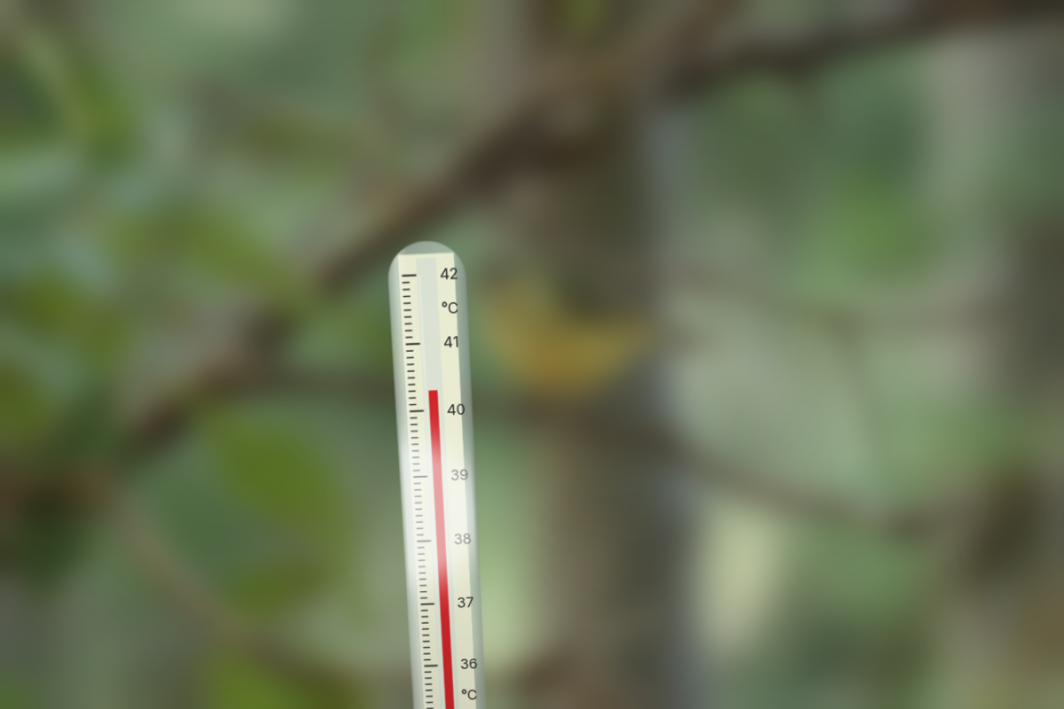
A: 40.3 °C
